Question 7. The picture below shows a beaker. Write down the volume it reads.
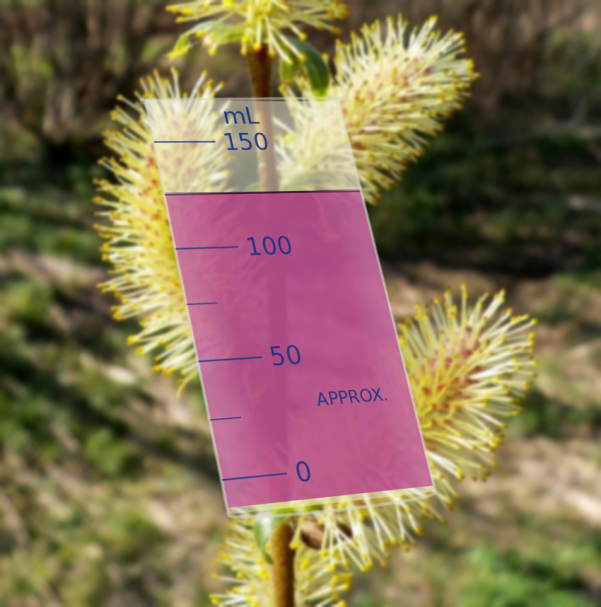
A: 125 mL
